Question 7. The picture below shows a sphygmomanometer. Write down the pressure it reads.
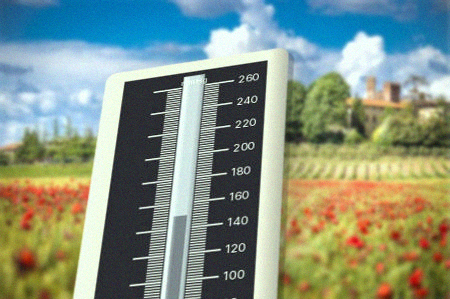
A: 150 mmHg
